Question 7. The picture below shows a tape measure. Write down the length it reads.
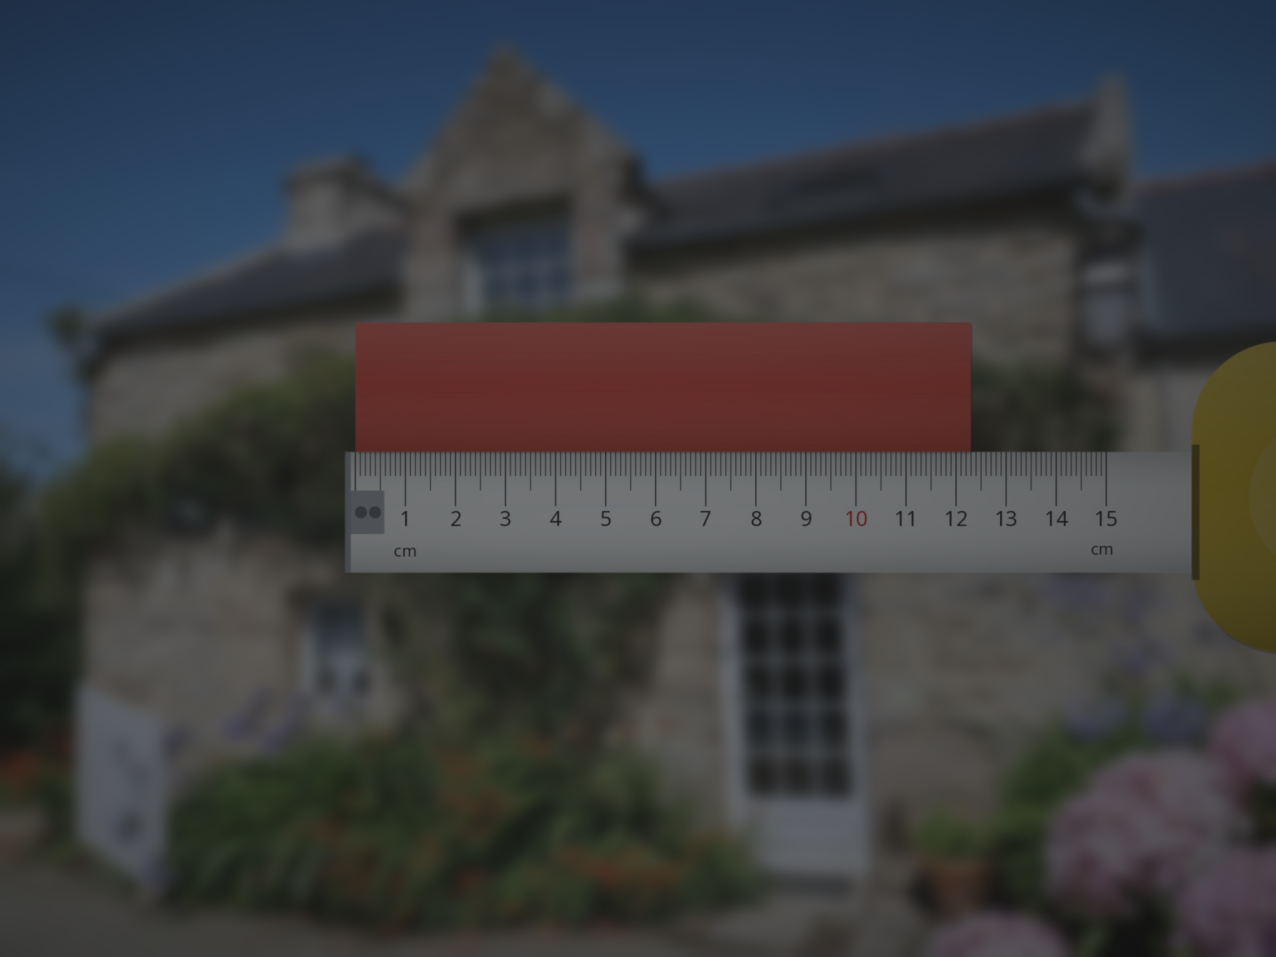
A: 12.3 cm
